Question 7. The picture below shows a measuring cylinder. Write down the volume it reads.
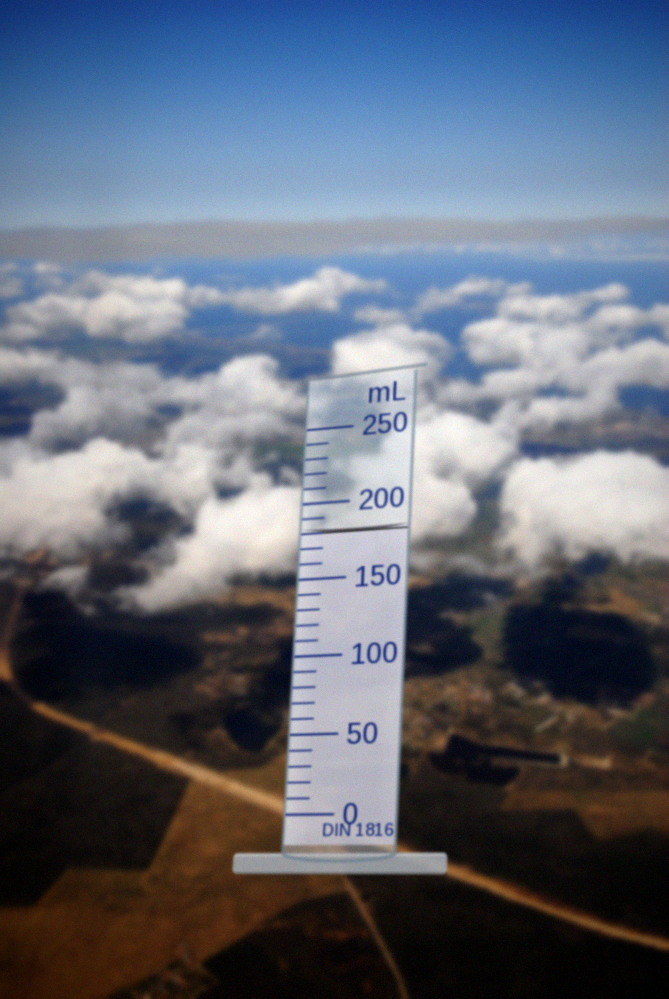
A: 180 mL
